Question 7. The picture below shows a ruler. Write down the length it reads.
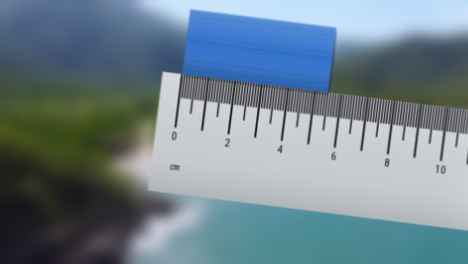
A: 5.5 cm
